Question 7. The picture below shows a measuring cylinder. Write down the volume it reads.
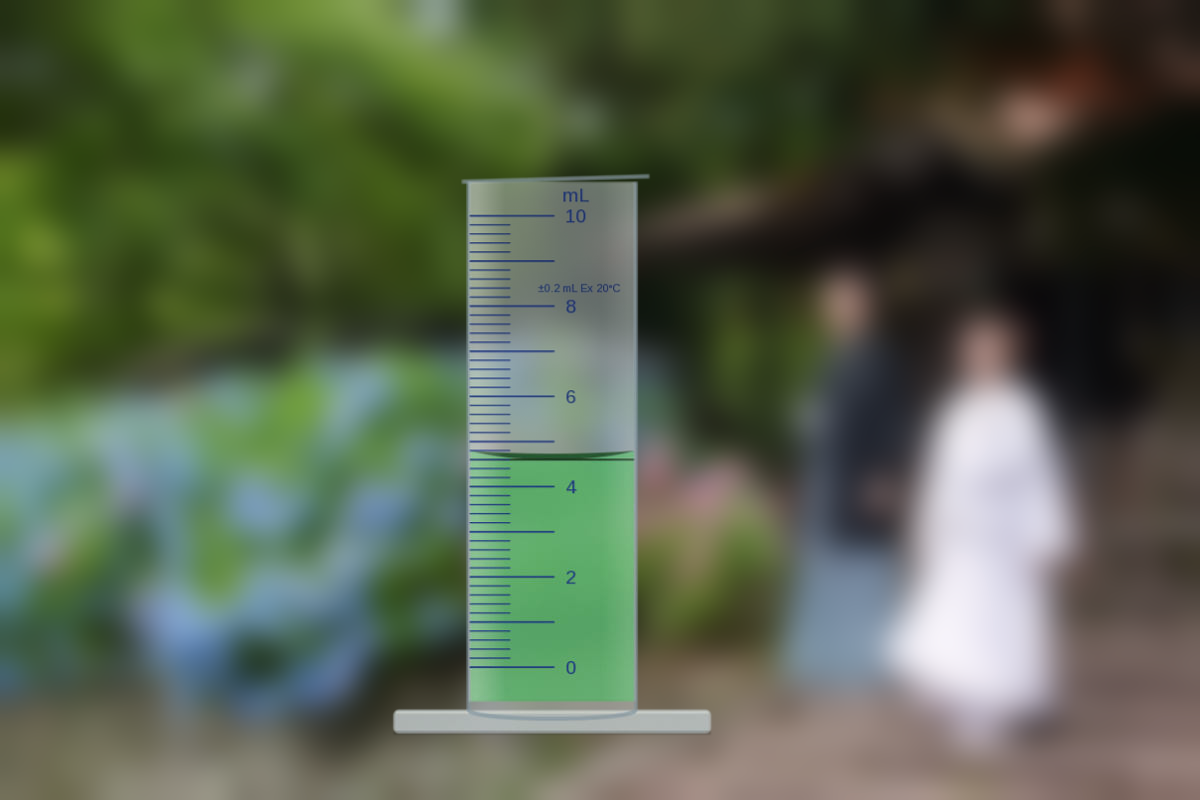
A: 4.6 mL
